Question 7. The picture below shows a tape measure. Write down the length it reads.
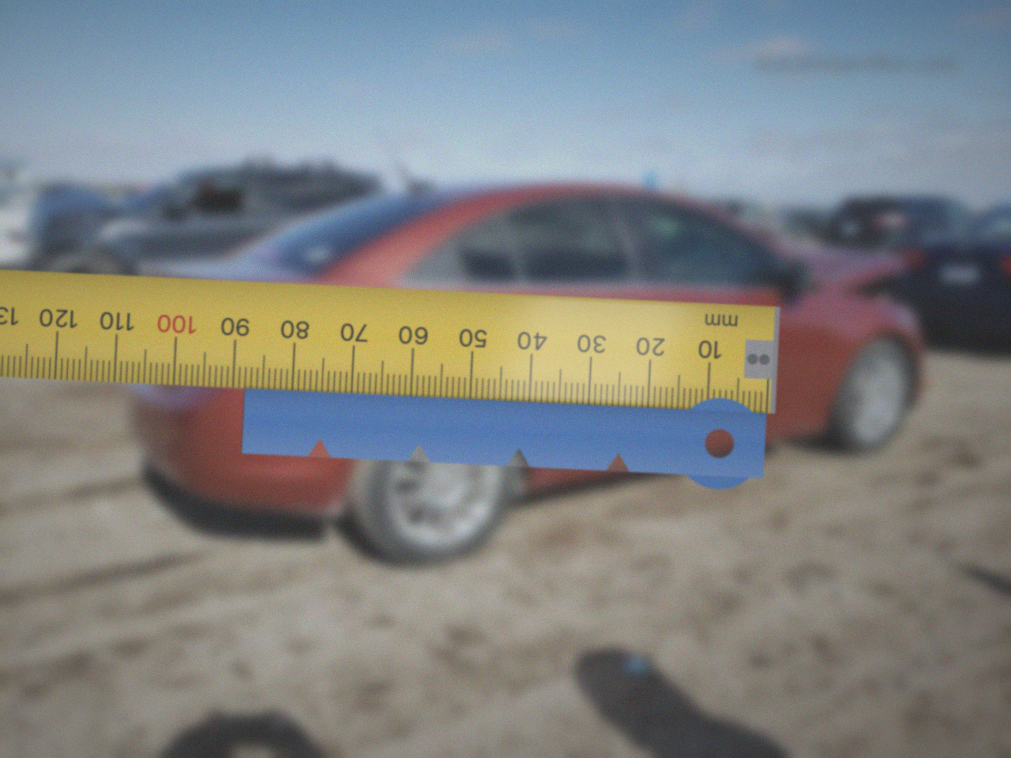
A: 88 mm
